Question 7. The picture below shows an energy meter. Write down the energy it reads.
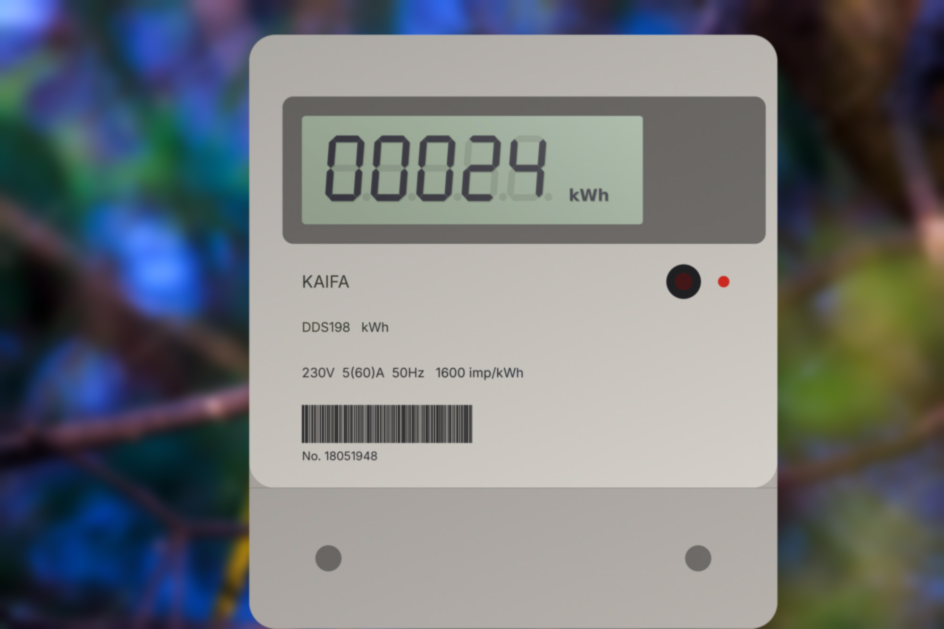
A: 24 kWh
